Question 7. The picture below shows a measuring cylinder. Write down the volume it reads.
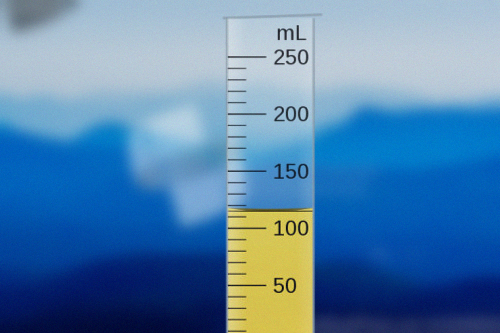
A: 115 mL
